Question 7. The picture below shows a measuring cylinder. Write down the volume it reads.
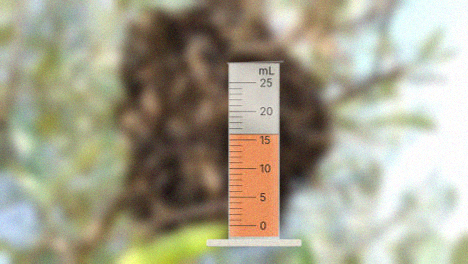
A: 16 mL
